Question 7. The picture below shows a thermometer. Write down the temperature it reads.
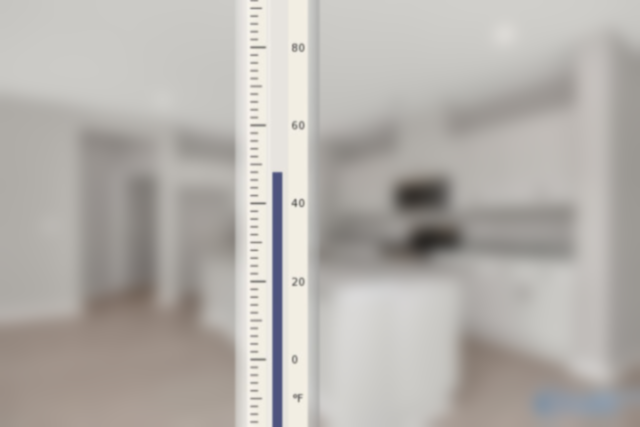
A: 48 °F
